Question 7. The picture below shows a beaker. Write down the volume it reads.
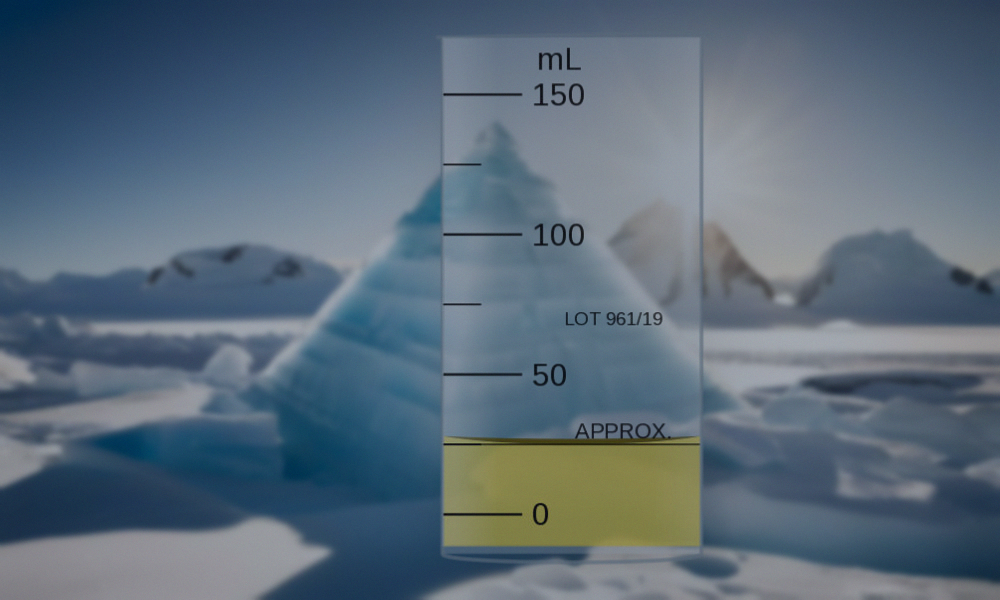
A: 25 mL
